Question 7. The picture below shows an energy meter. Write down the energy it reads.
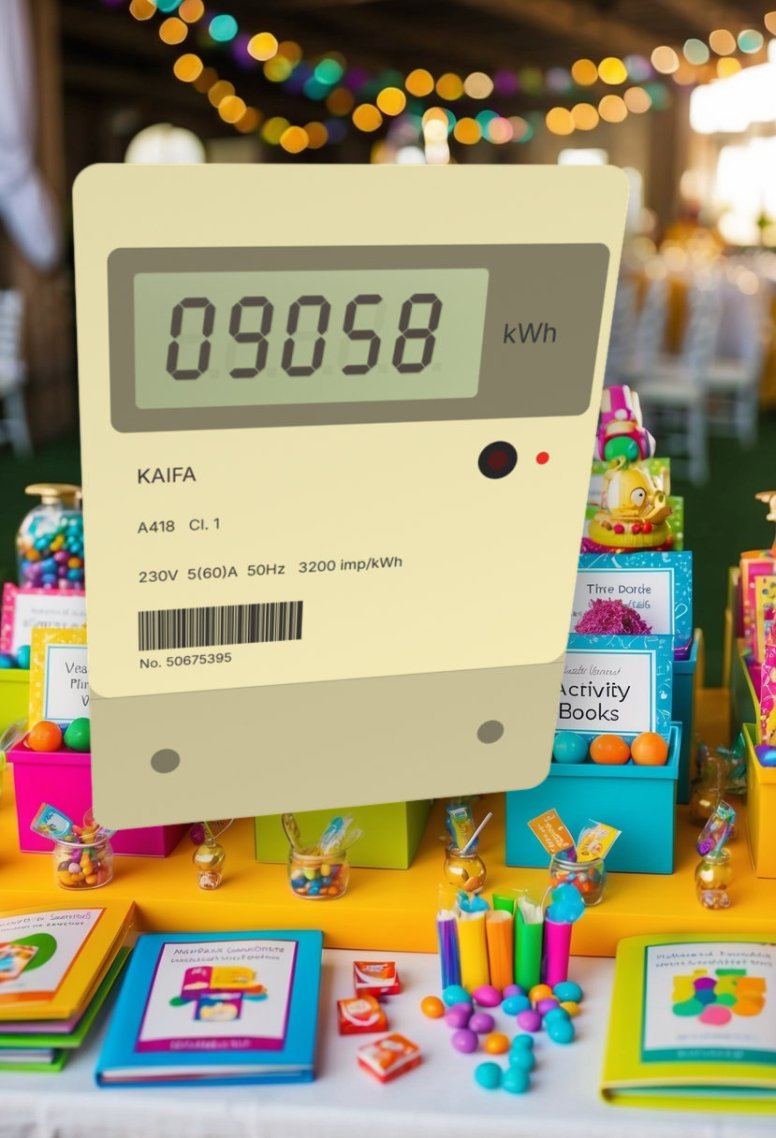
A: 9058 kWh
